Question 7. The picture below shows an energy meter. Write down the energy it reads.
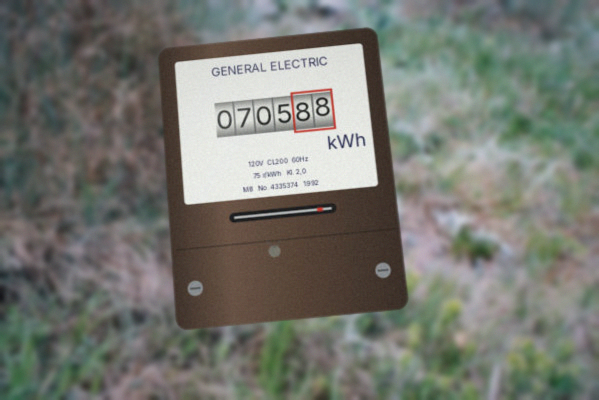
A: 705.88 kWh
